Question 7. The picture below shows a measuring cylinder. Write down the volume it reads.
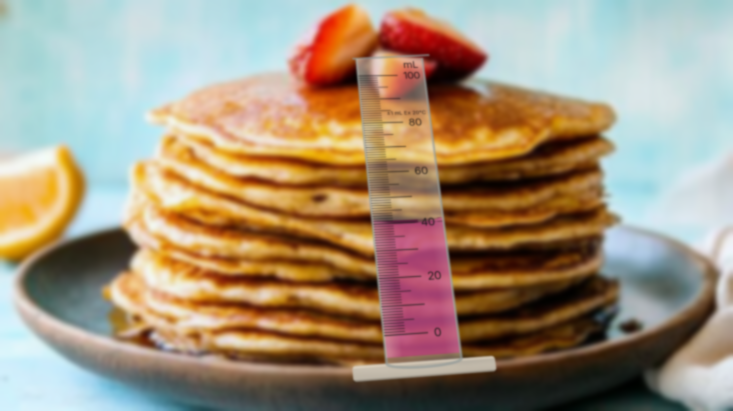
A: 40 mL
